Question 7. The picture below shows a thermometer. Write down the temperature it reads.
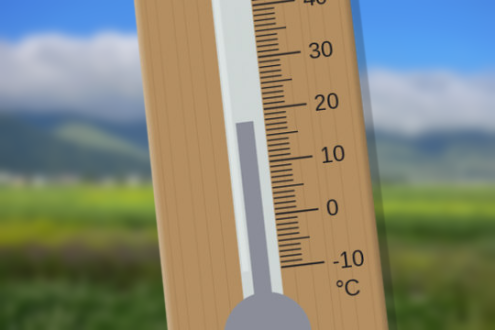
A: 18 °C
